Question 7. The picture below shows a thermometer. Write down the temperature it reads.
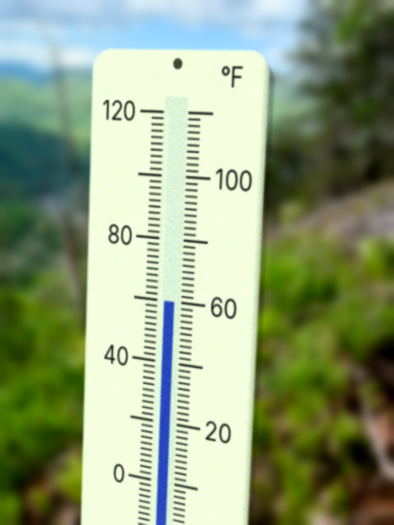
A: 60 °F
